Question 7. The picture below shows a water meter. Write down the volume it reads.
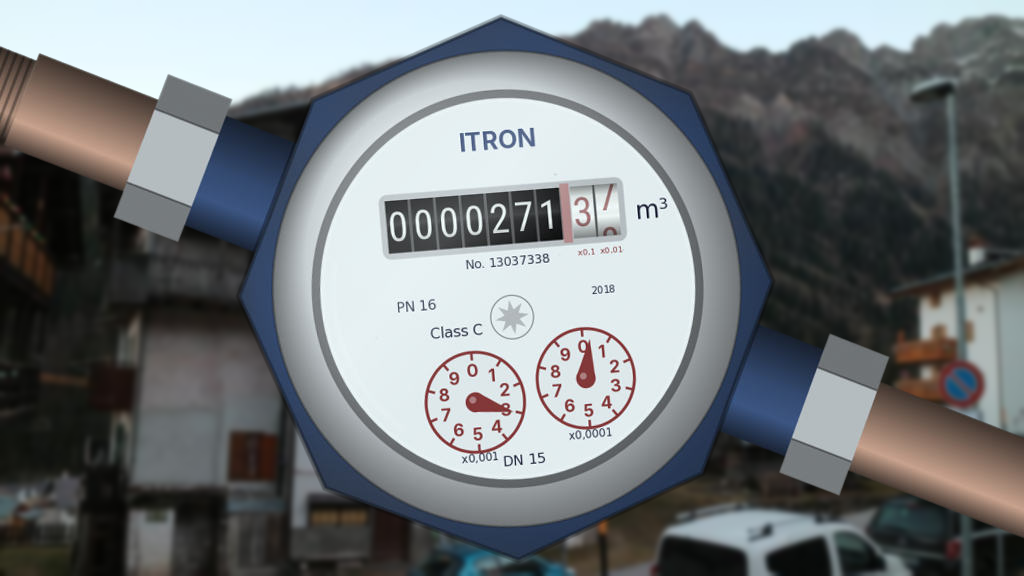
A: 271.3730 m³
